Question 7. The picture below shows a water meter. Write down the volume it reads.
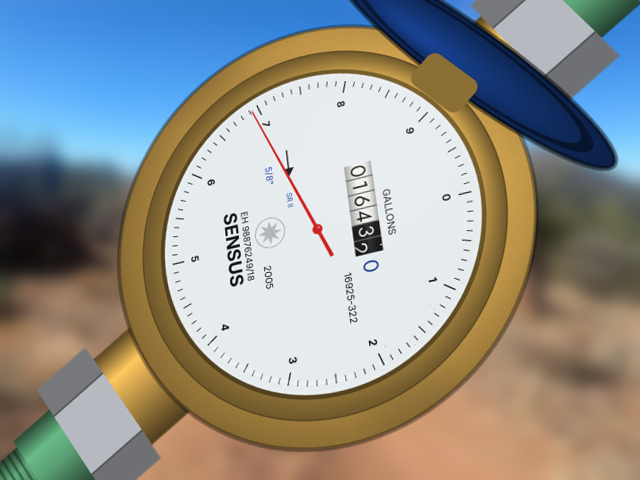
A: 164316.9 gal
